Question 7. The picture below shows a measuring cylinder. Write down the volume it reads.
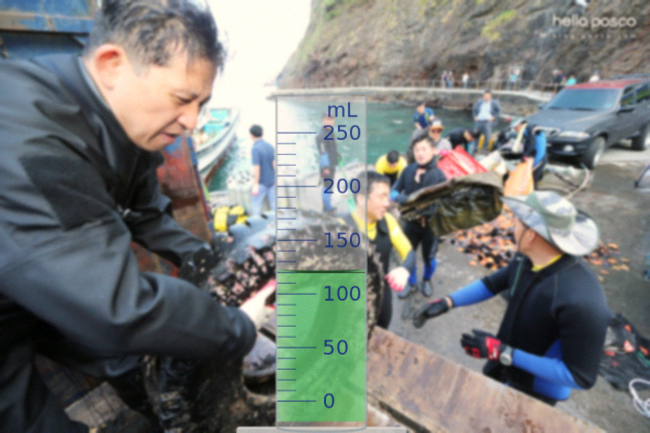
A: 120 mL
